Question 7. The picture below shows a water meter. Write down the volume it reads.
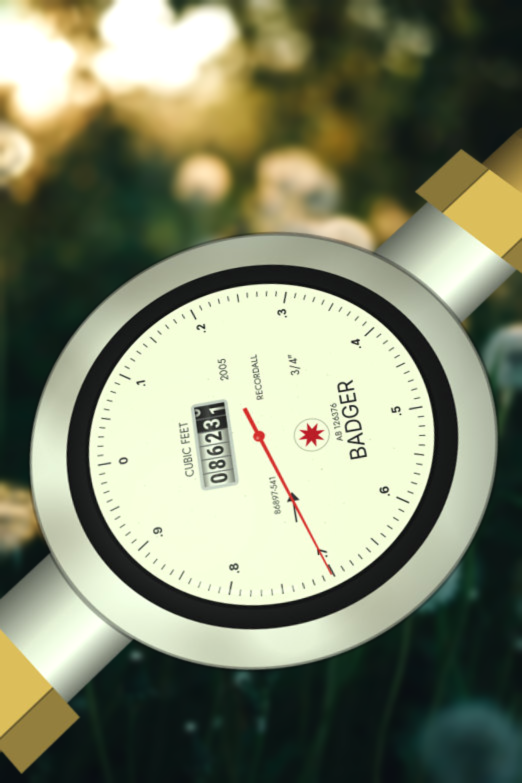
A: 86230.70 ft³
